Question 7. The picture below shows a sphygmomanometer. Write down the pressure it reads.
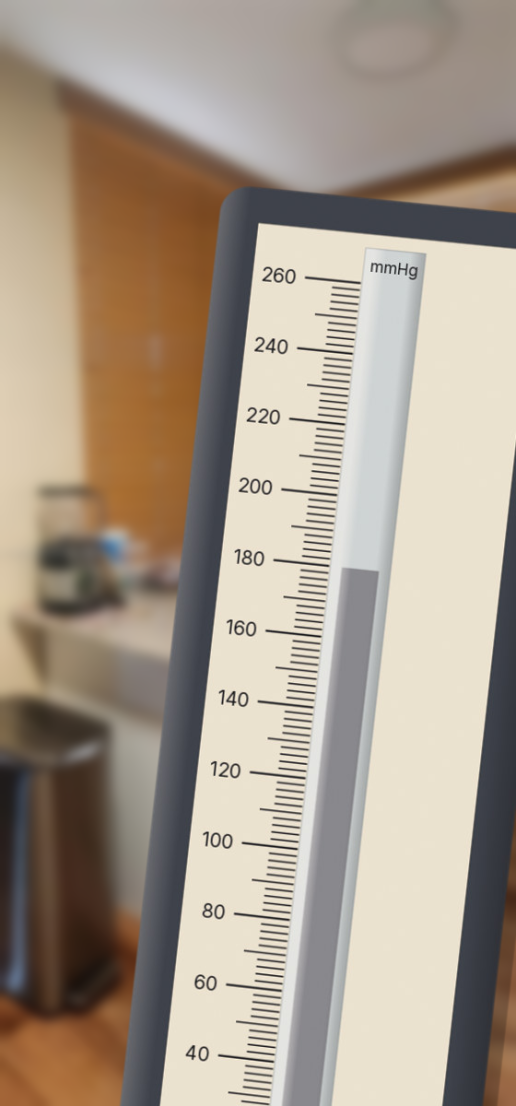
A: 180 mmHg
